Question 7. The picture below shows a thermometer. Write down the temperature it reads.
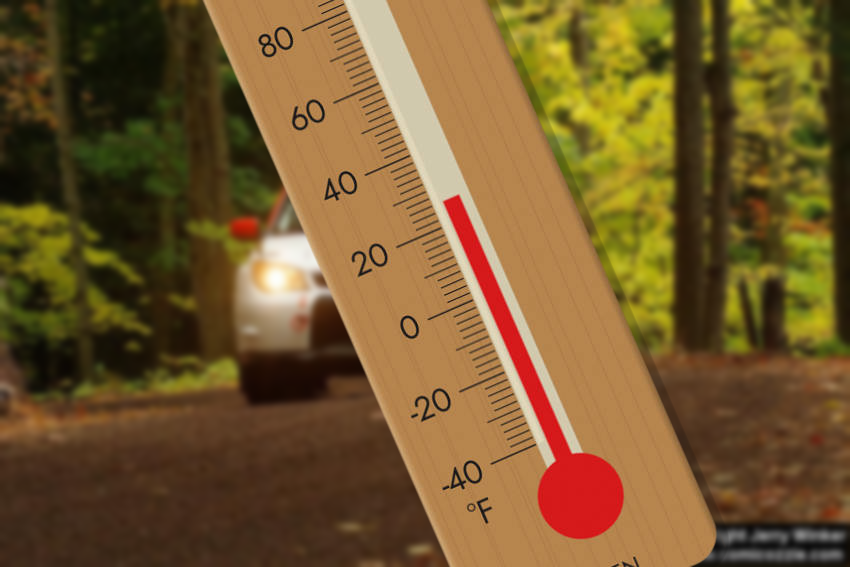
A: 26 °F
